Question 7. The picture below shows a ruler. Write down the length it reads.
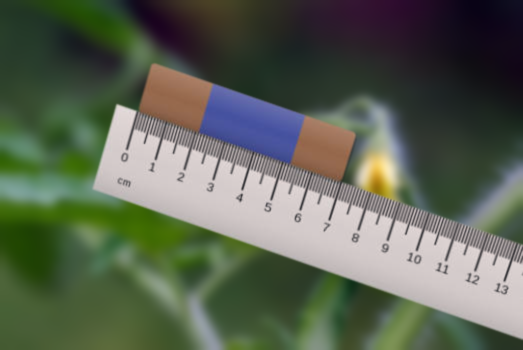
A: 7 cm
